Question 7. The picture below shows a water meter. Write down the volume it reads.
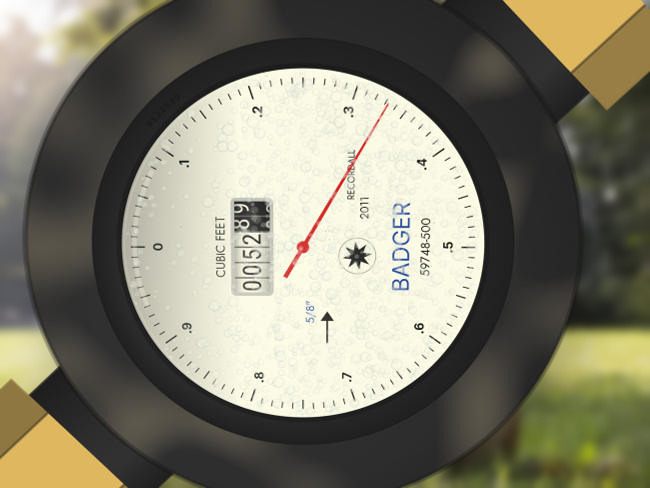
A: 5289.33 ft³
